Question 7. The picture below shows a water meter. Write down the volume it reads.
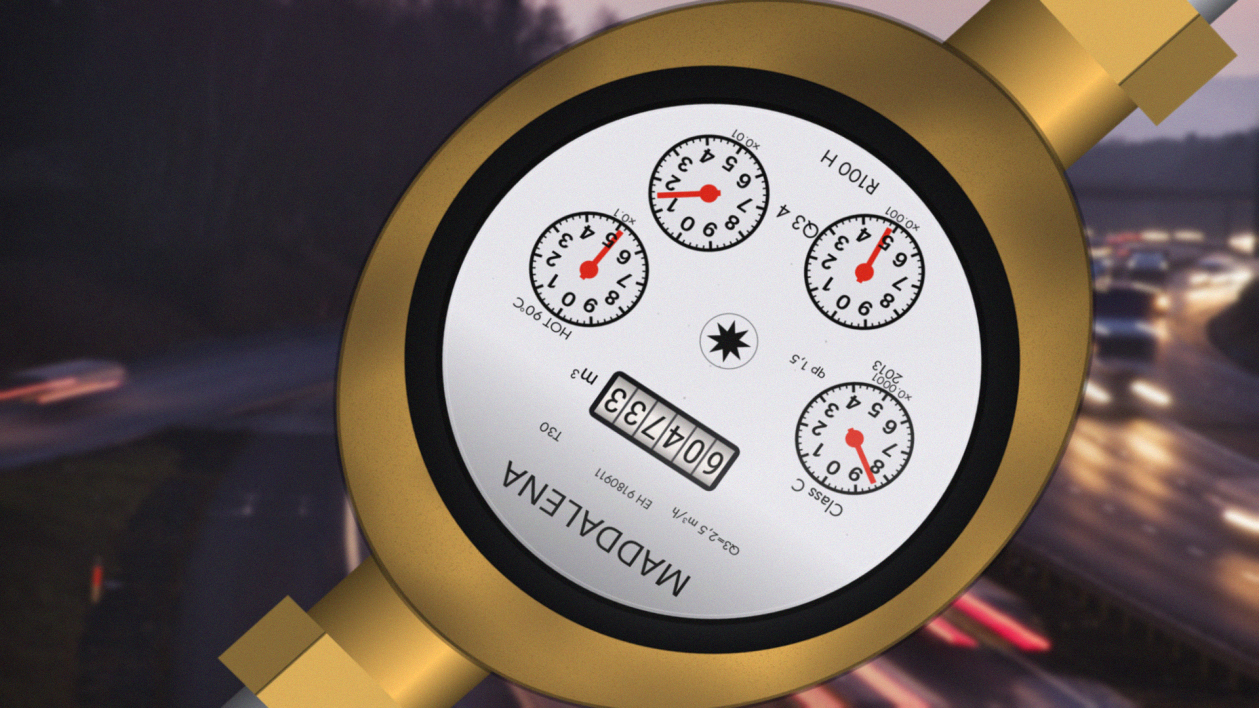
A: 604733.5148 m³
